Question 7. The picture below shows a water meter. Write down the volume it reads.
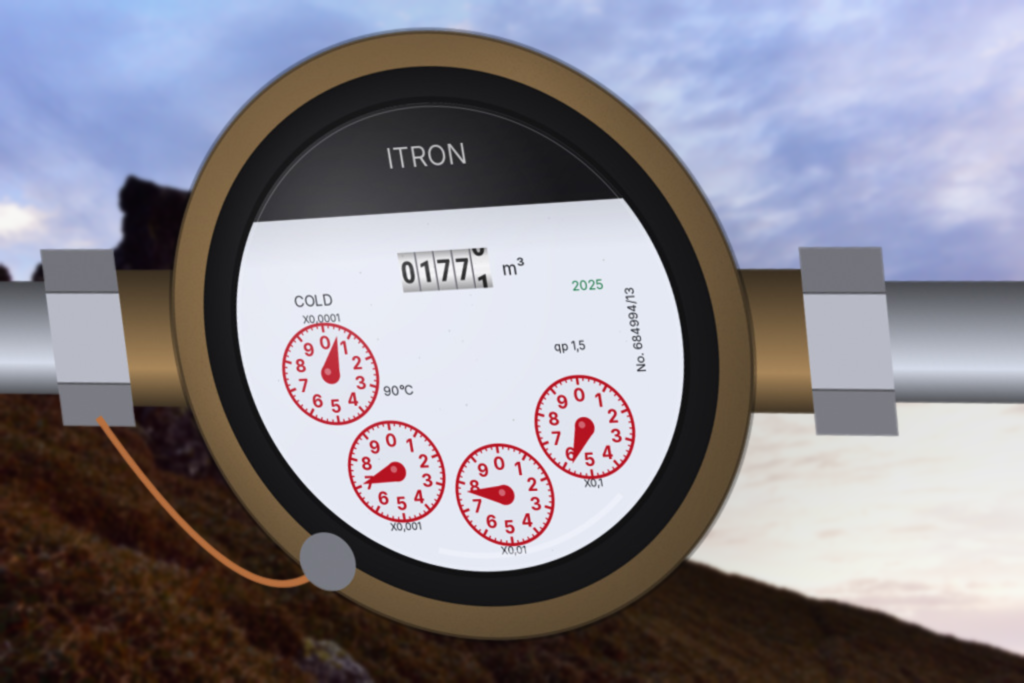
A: 1770.5770 m³
